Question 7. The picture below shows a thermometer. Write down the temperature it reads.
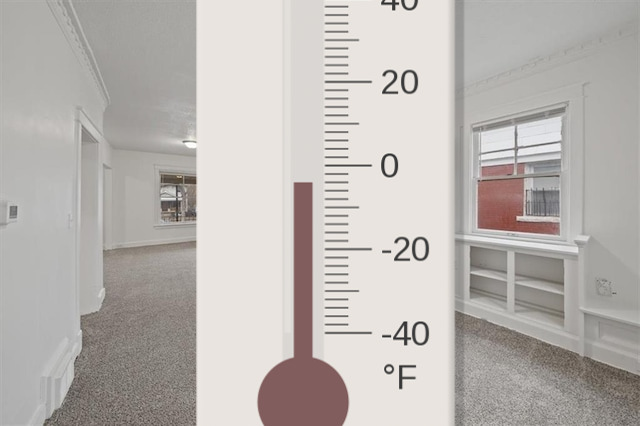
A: -4 °F
